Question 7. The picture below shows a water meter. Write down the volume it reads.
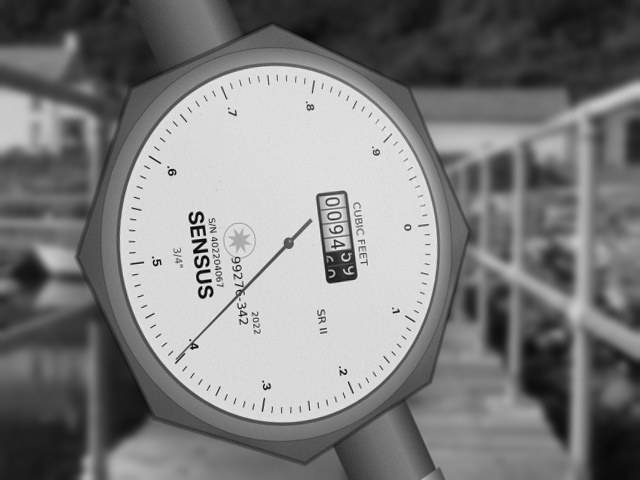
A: 9459.40 ft³
